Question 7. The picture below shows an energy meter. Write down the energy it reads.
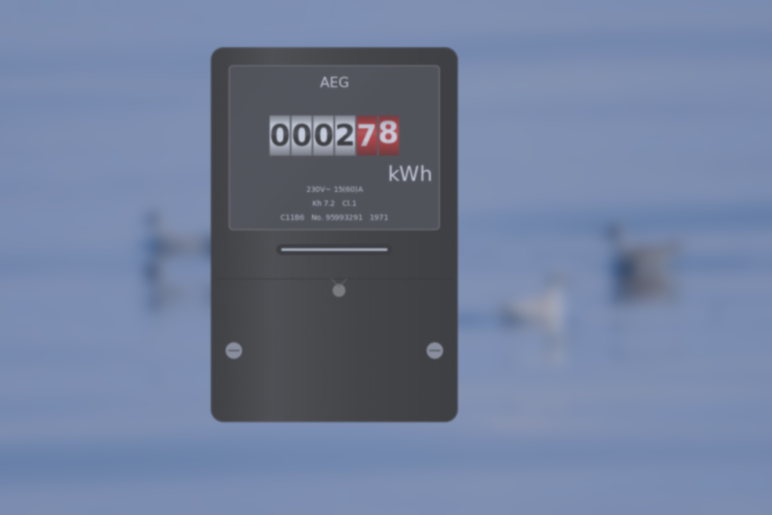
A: 2.78 kWh
